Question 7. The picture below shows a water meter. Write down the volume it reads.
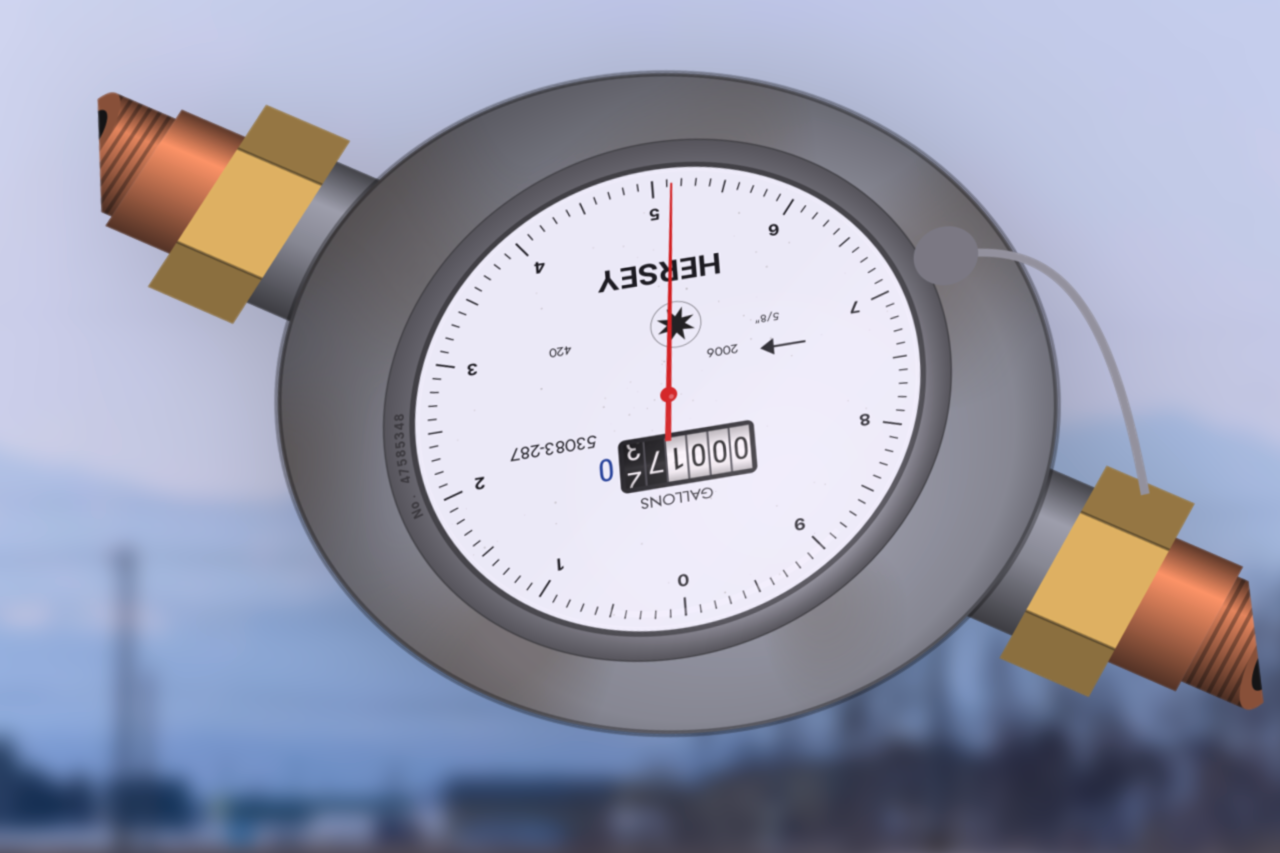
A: 1725.1 gal
